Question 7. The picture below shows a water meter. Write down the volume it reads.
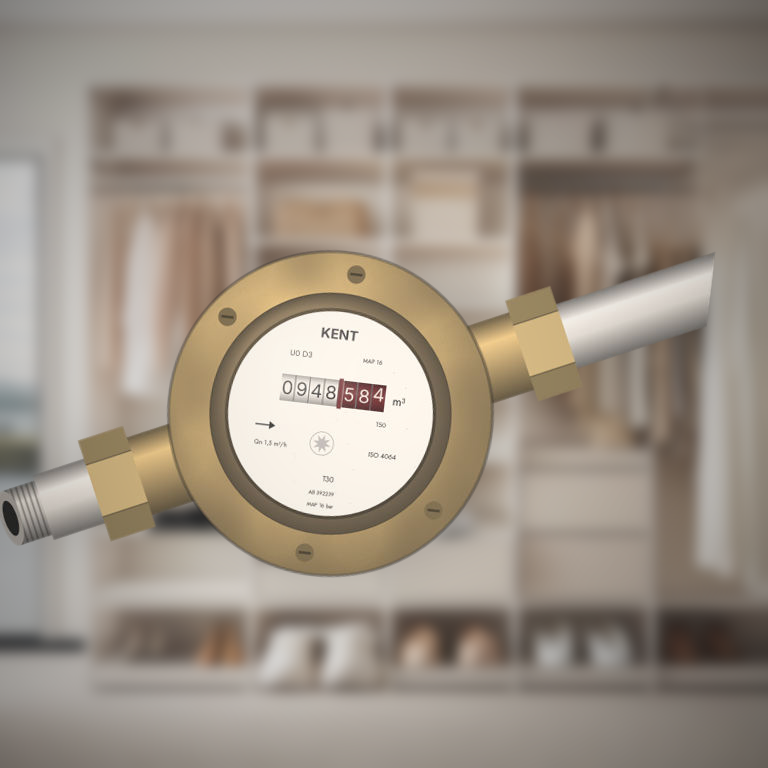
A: 948.584 m³
